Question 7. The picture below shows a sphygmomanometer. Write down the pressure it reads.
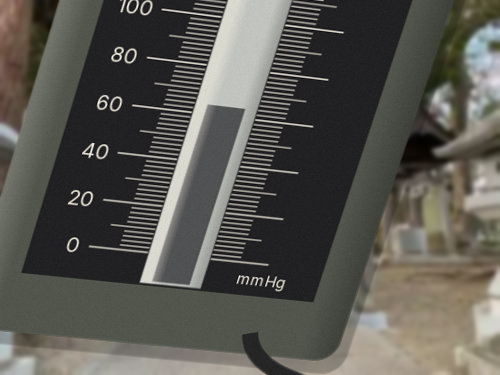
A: 64 mmHg
